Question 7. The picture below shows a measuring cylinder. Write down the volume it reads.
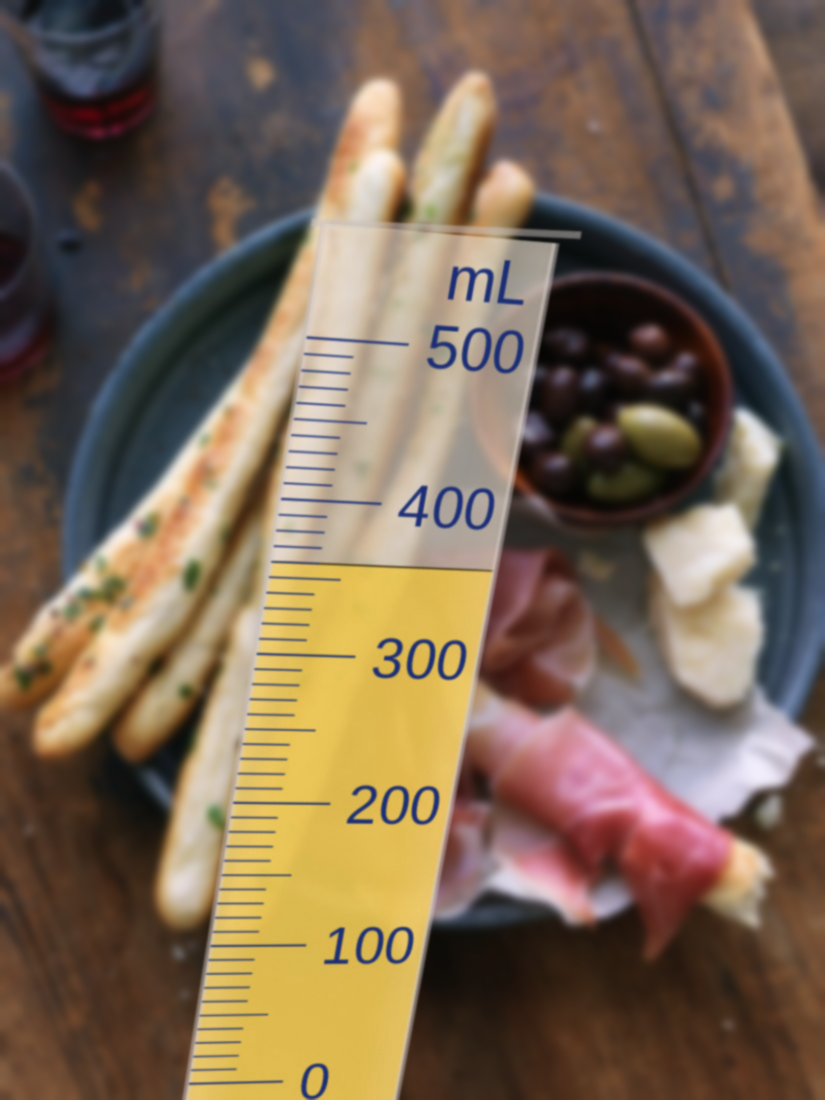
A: 360 mL
